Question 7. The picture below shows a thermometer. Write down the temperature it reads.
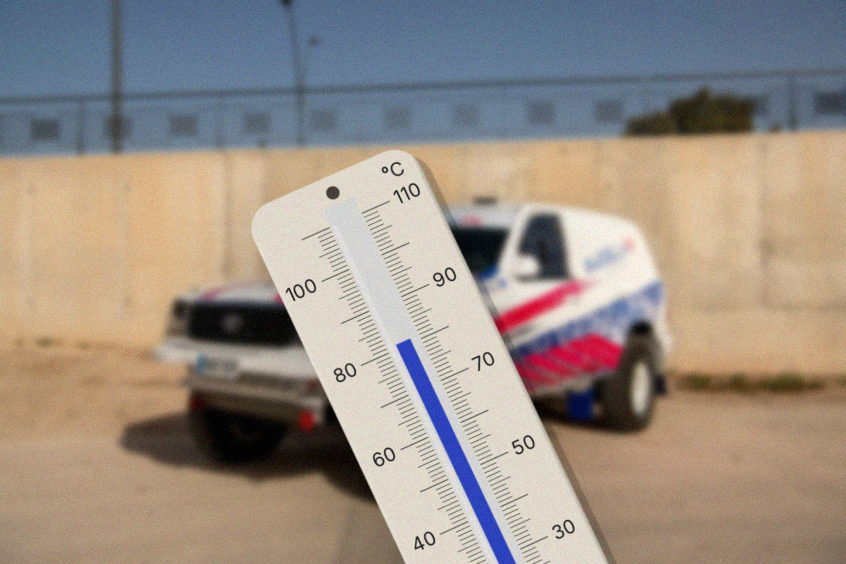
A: 81 °C
